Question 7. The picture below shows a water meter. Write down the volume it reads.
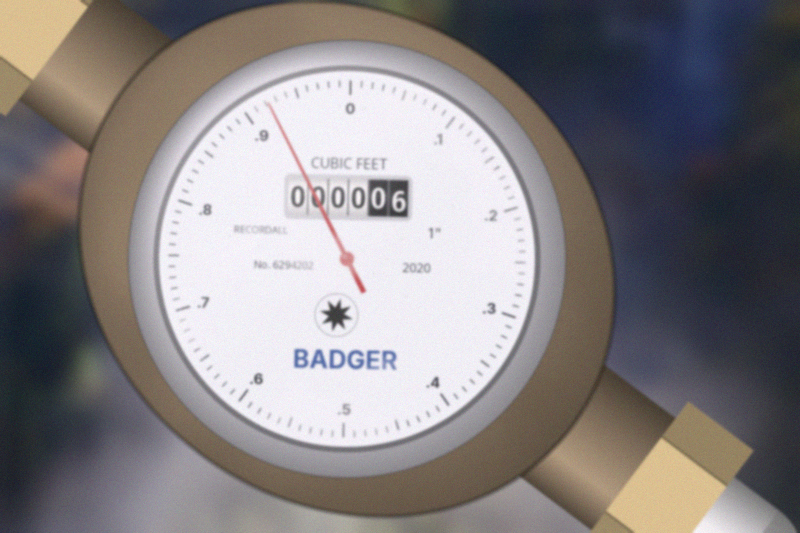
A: 5.92 ft³
